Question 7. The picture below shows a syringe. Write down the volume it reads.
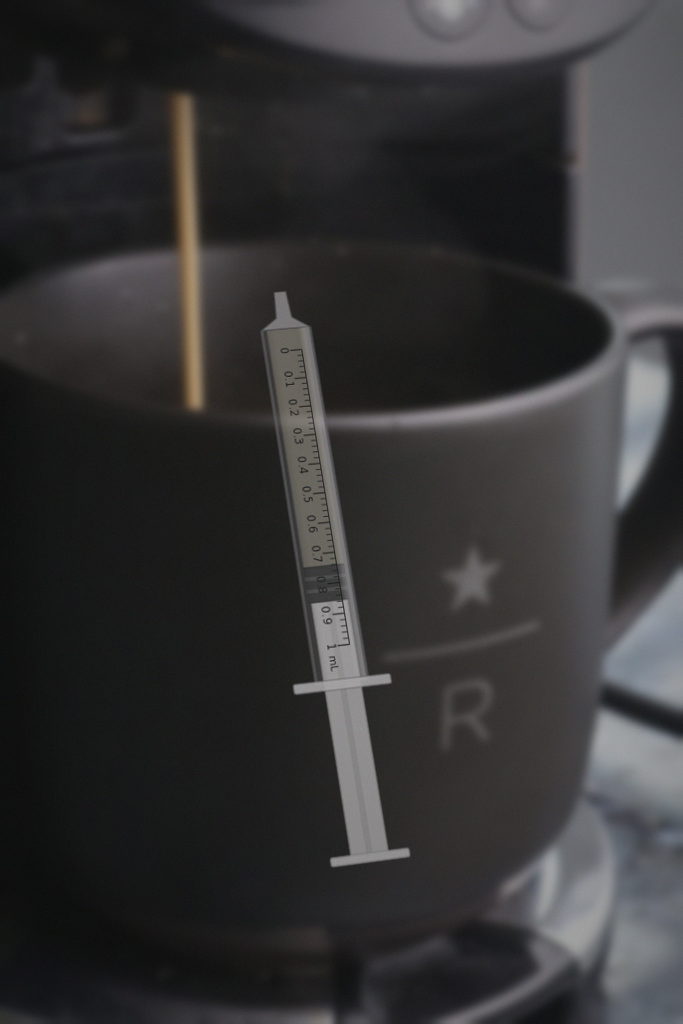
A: 0.74 mL
